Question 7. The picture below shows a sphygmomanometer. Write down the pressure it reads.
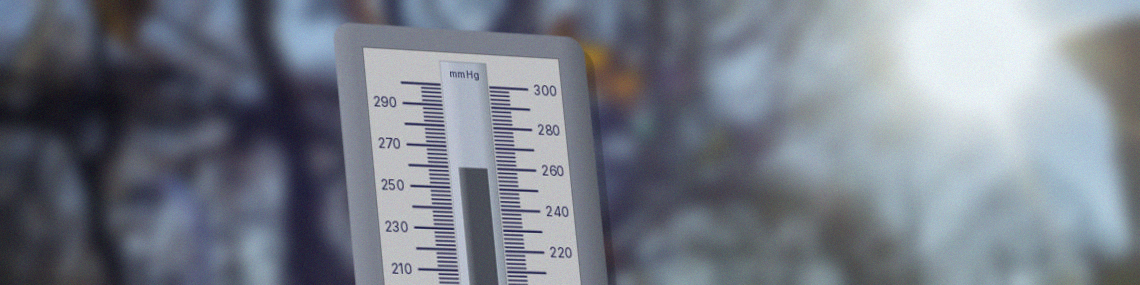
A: 260 mmHg
